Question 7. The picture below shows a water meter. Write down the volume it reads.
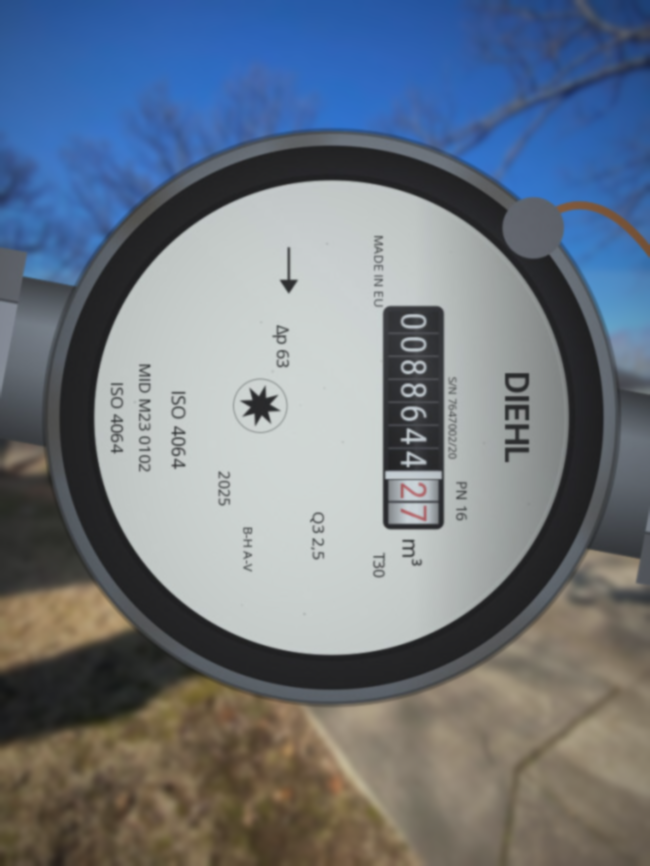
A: 88644.27 m³
